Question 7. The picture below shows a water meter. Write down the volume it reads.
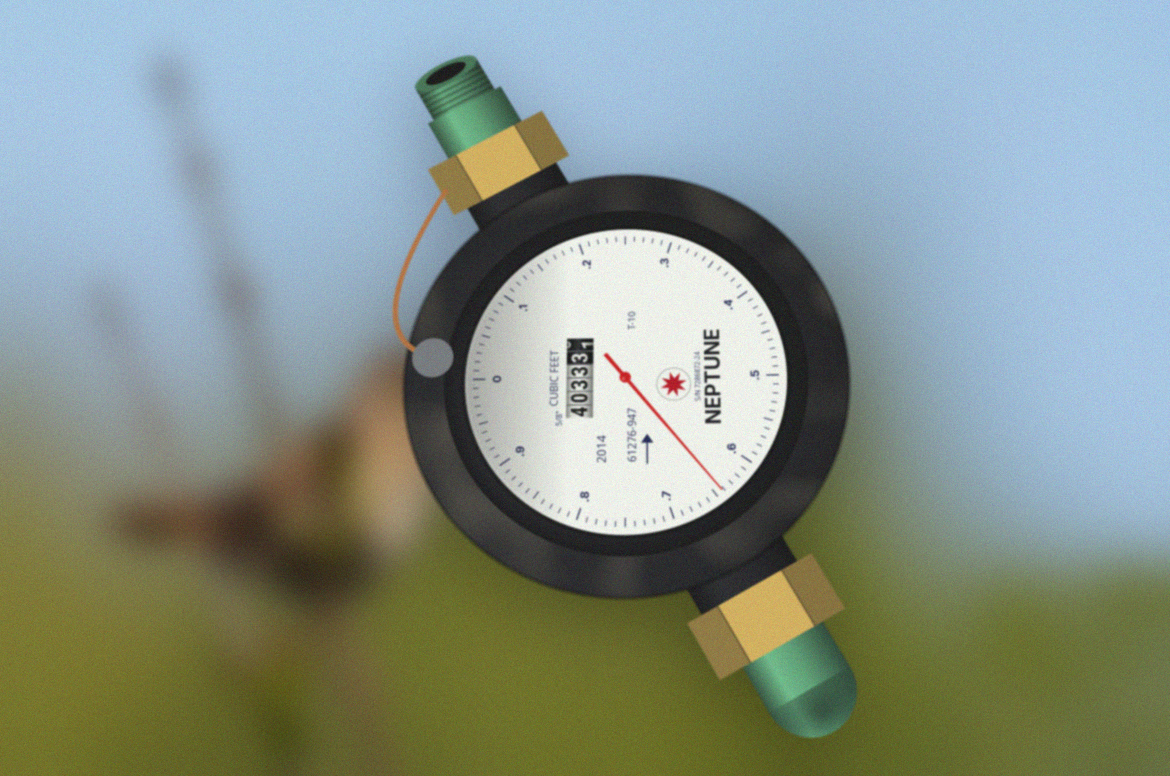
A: 403330.64 ft³
